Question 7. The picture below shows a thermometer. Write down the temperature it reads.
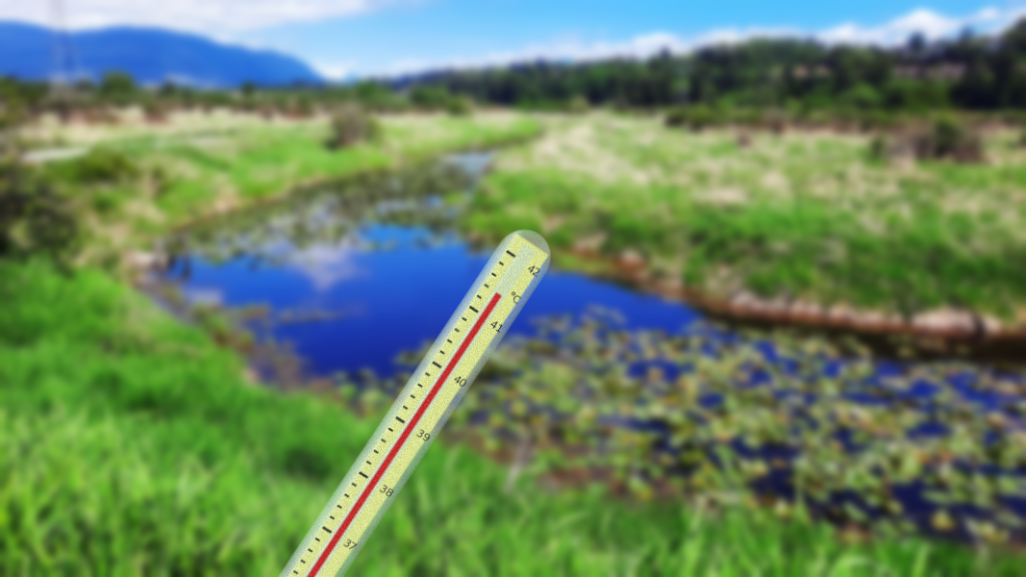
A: 41.4 °C
